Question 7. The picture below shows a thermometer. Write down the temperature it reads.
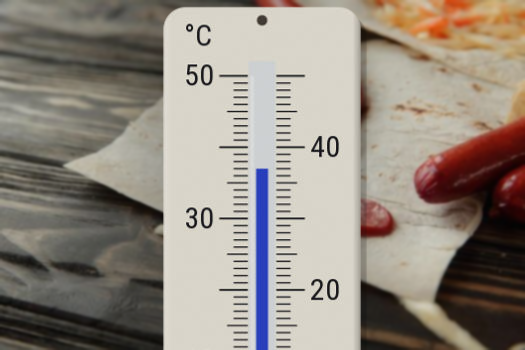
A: 37 °C
